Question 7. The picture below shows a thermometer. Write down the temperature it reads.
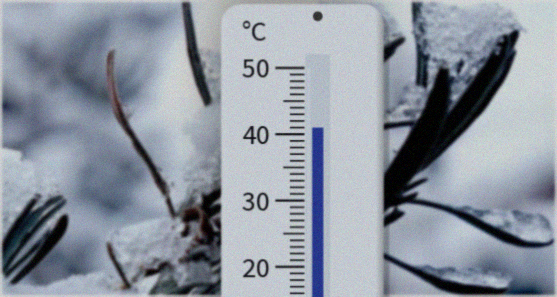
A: 41 °C
